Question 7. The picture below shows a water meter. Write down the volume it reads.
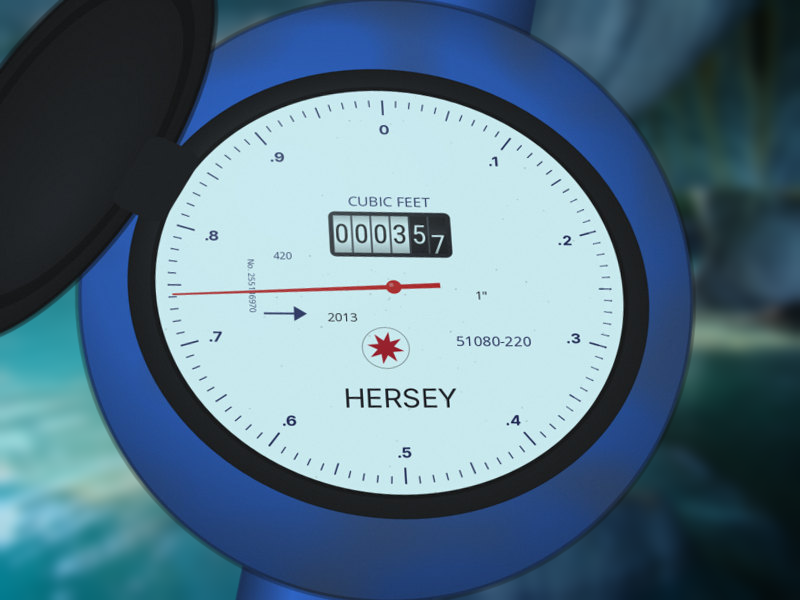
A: 356.74 ft³
